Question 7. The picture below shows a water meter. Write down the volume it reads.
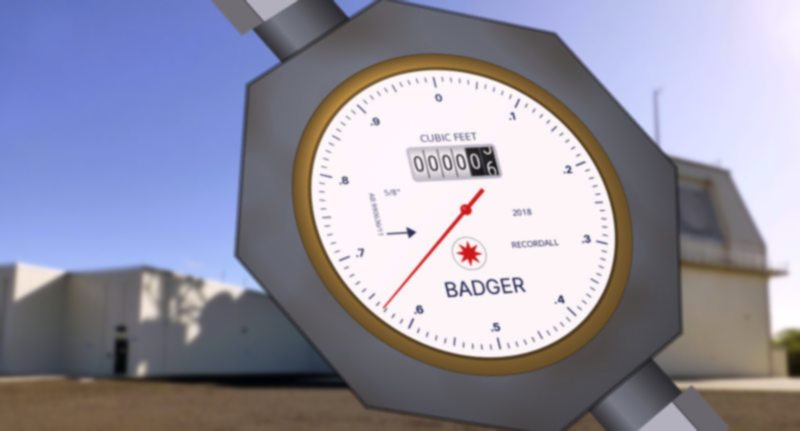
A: 5.63 ft³
